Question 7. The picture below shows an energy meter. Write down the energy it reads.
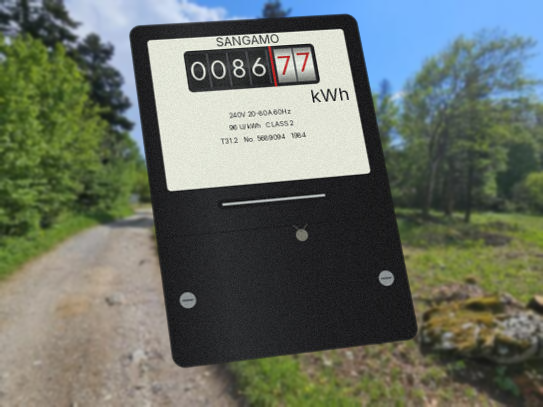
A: 86.77 kWh
